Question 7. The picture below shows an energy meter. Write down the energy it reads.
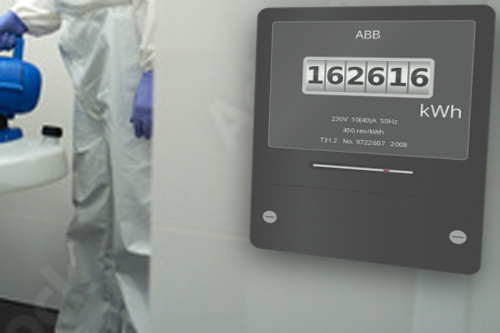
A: 162616 kWh
